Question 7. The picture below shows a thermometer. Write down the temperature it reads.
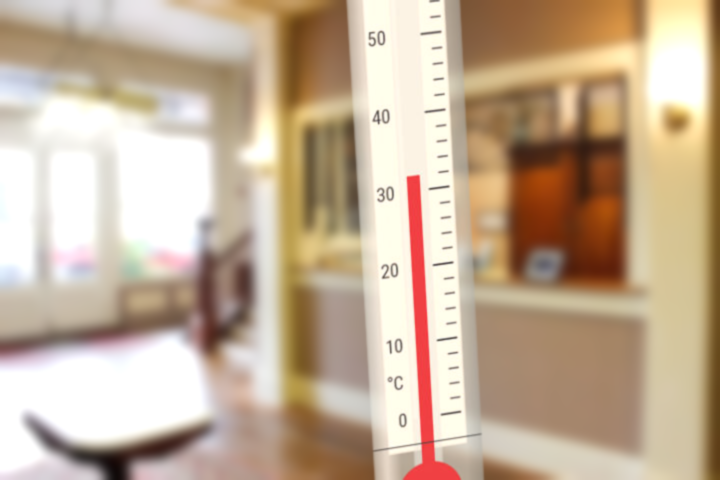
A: 32 °C
